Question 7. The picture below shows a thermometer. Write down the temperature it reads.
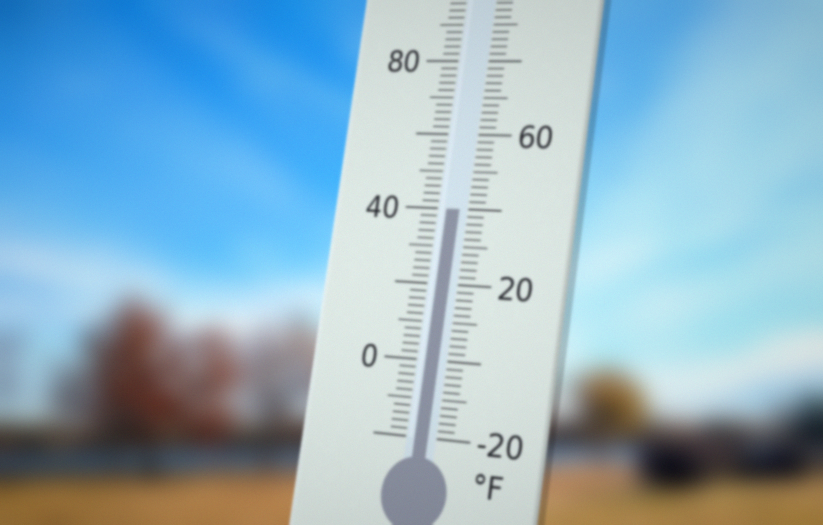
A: 40 °F
